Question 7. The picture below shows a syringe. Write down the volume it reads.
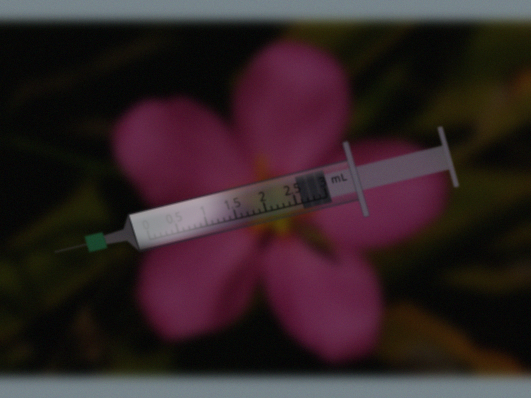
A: 2.6 mL
